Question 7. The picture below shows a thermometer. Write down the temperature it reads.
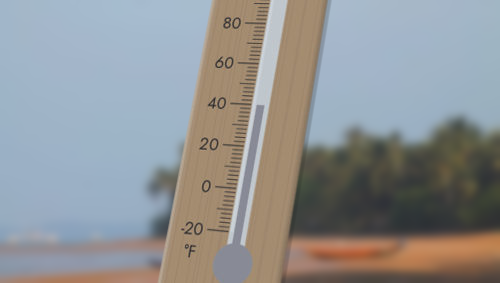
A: 40 °F
